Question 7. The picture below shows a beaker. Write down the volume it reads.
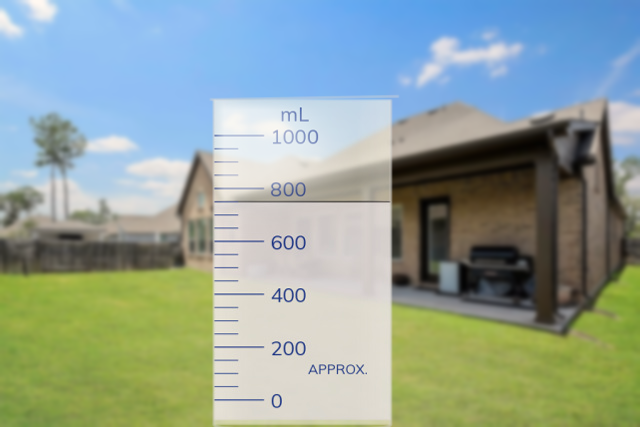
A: 750 mL
